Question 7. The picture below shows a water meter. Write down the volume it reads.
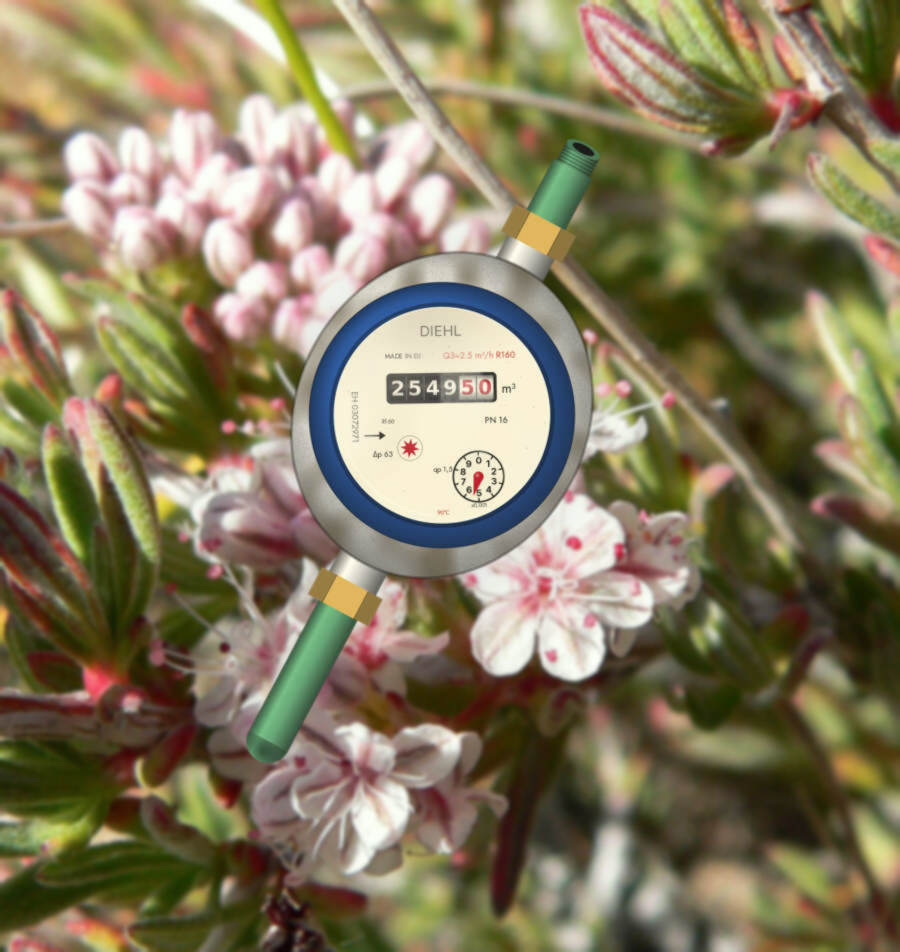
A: 2549.505 m³
